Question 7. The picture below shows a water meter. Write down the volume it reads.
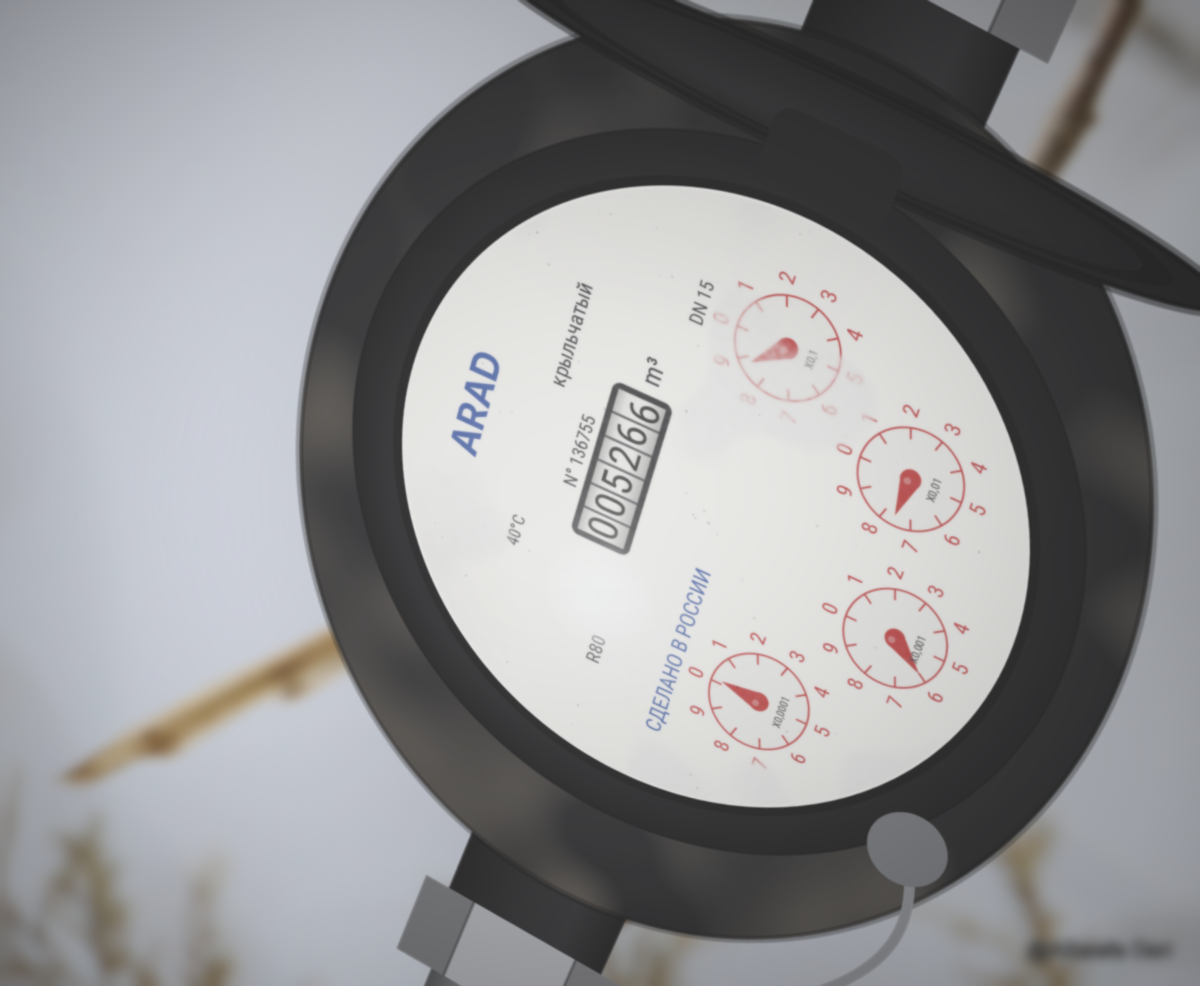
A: 5265.8760 m³
